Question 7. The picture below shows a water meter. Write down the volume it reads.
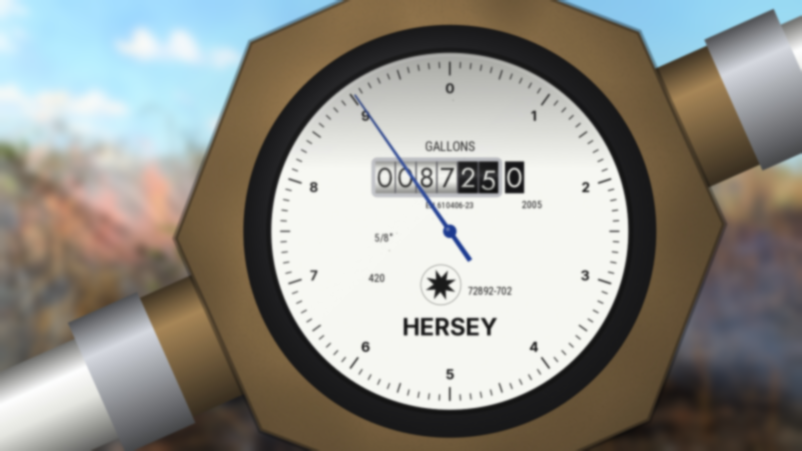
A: 87249.0 gal
